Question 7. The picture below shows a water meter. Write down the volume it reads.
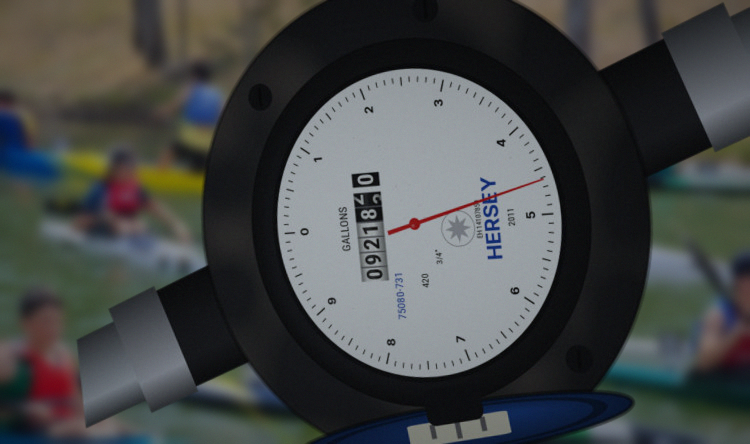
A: 921824.6 gal
